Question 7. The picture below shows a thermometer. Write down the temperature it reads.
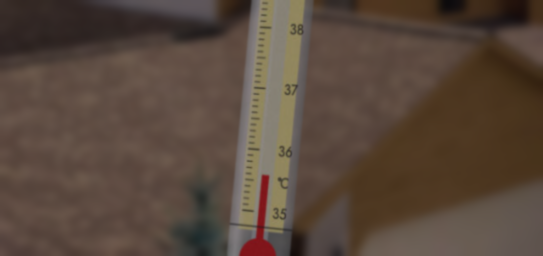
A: 35.6 °C
